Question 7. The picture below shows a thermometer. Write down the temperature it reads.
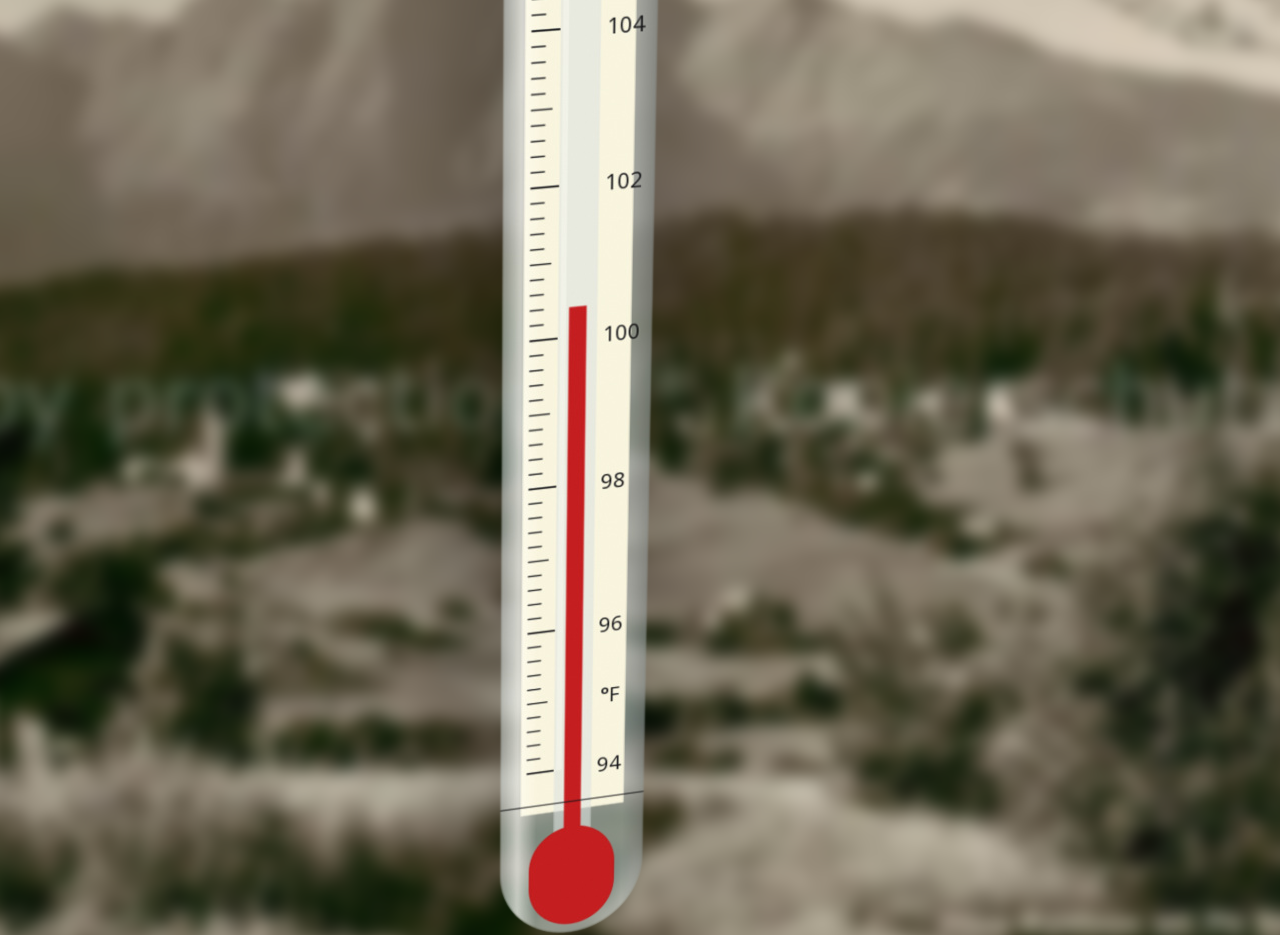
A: 100.4 °F
